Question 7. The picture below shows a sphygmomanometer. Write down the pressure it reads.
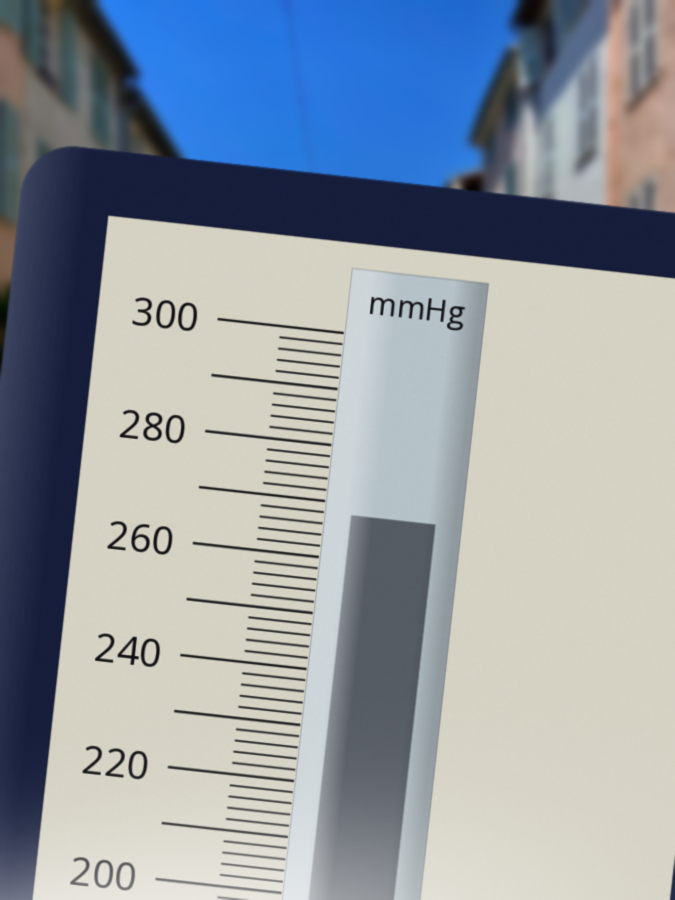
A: 268 mmHg
